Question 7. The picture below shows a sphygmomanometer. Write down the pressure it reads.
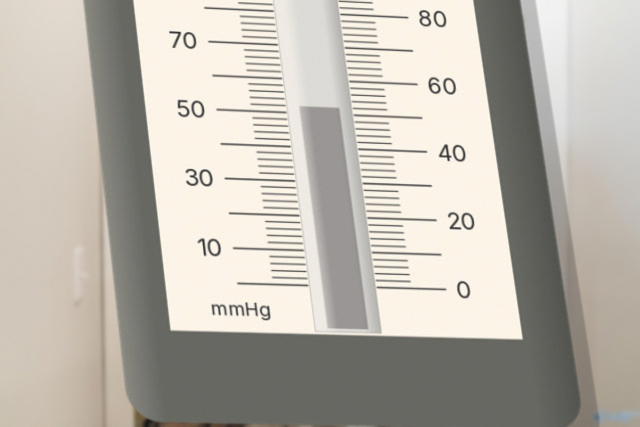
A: 52 mmHg
